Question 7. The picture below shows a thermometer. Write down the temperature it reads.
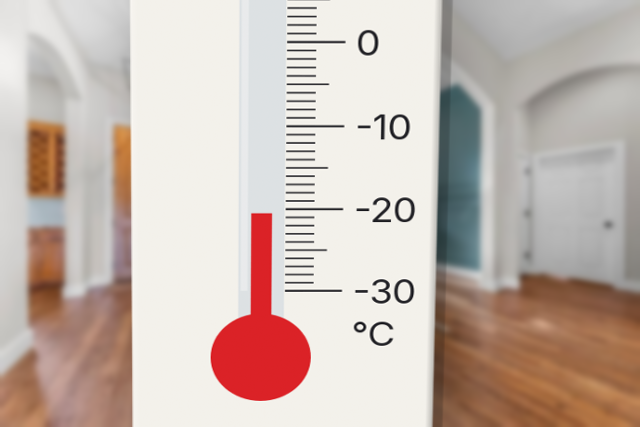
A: -20.5 °C
